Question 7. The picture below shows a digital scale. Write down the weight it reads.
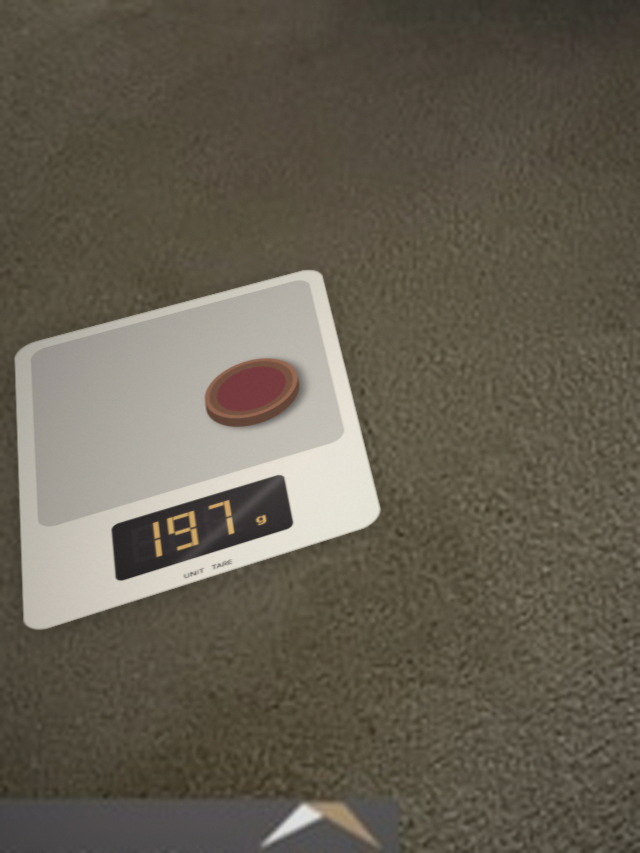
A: 197 g
